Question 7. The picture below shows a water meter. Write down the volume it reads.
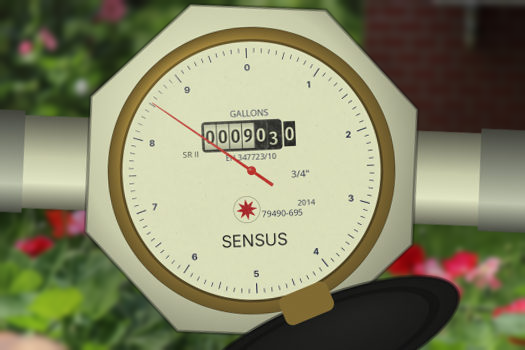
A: 9028.5 gal
